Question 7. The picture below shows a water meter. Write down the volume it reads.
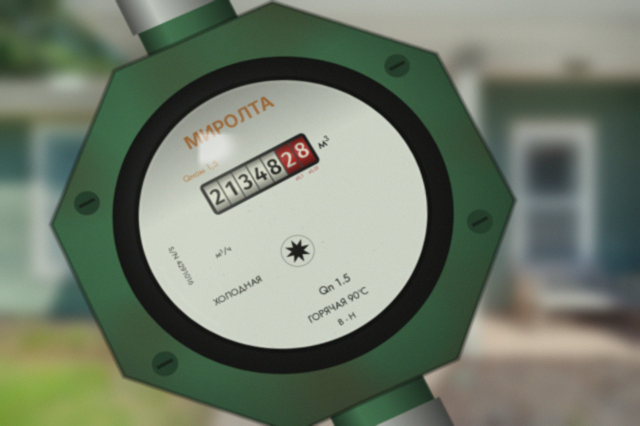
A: 21348.28 m³
